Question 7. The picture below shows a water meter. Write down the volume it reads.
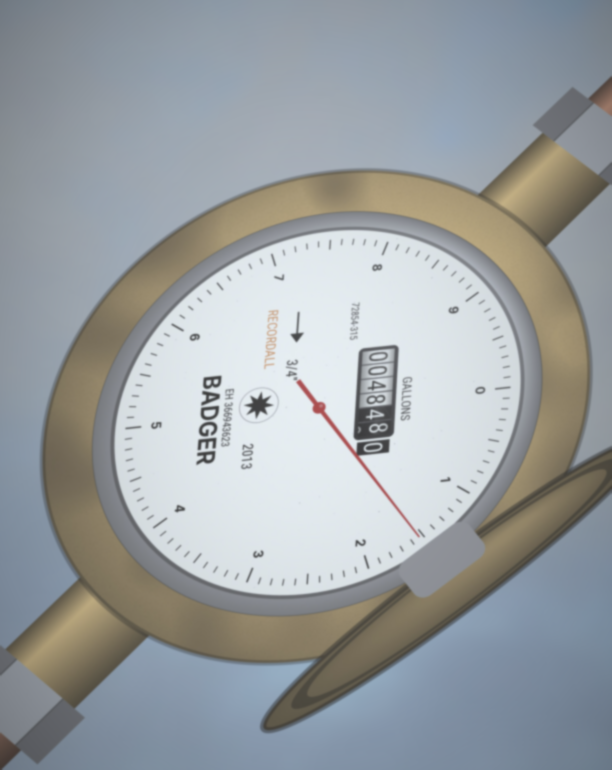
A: 48481.5 gal
